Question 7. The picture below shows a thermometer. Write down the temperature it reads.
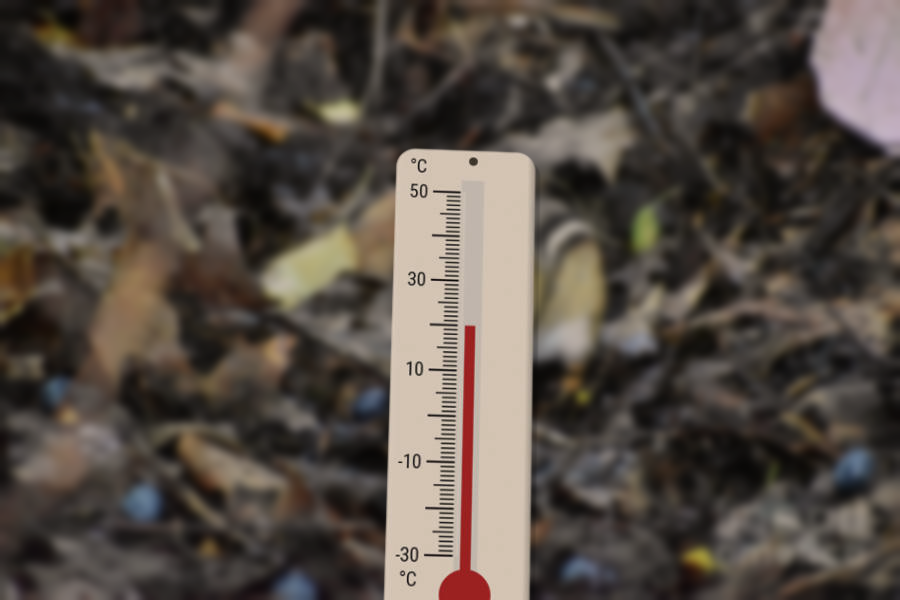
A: 20 °C
